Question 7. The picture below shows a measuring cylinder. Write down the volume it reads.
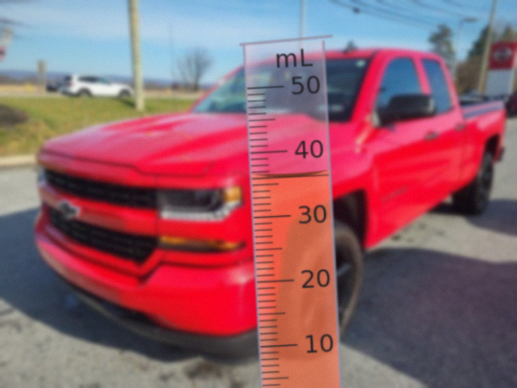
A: 36 mL
